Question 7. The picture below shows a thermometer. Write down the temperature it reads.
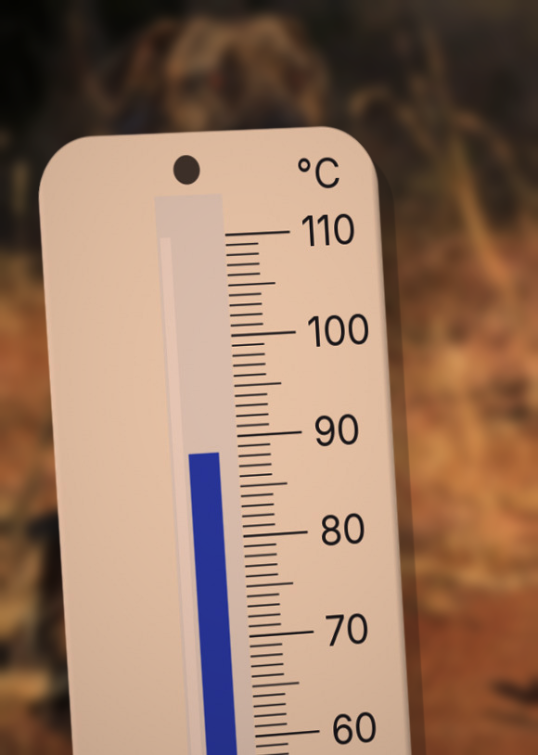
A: 88.5 °C
